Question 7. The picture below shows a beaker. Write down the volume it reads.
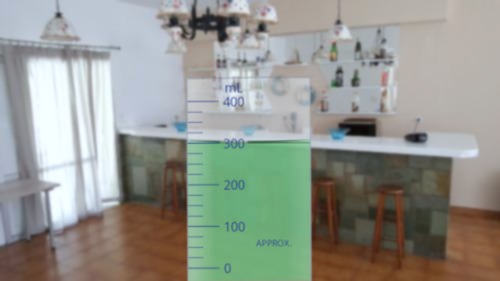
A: 300 mL
